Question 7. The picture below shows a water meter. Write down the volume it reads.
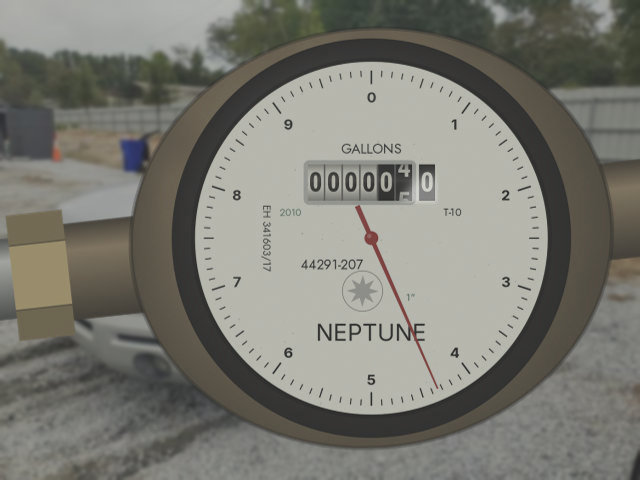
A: 44.3 gal
